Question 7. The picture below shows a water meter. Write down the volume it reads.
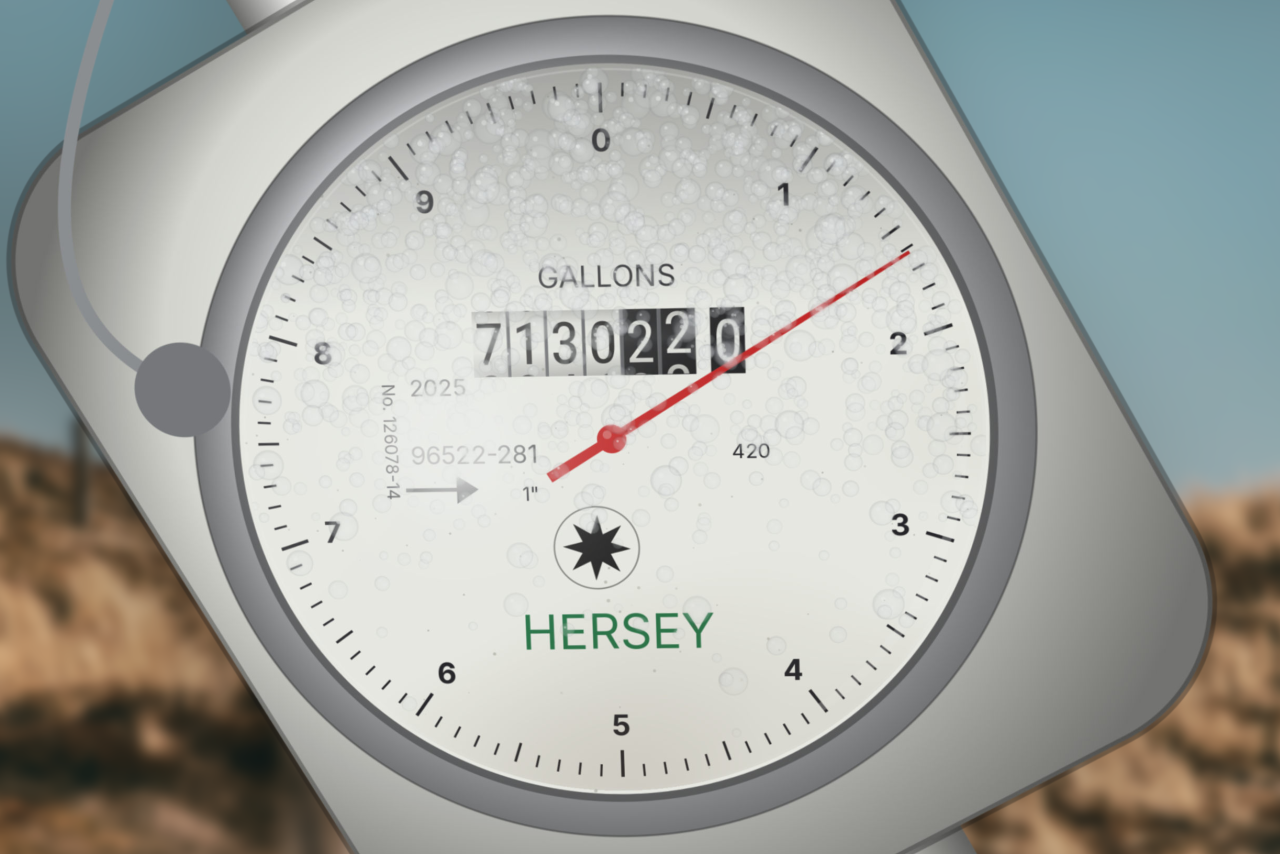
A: 7130221.6 gal
